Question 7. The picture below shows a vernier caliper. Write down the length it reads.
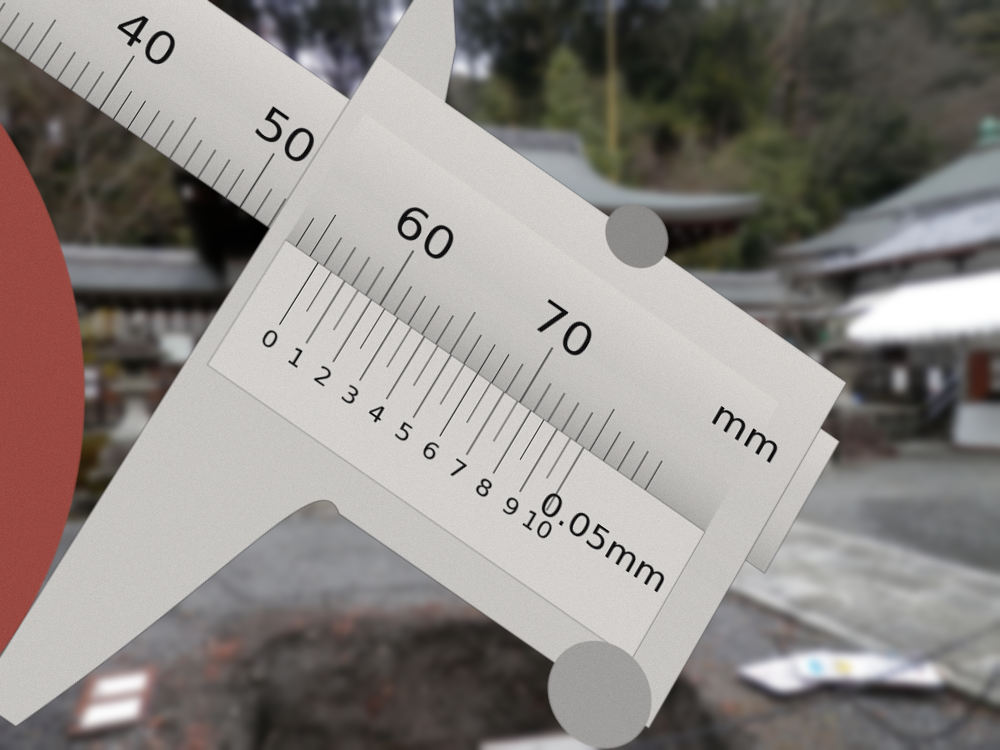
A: 55.6 mm
